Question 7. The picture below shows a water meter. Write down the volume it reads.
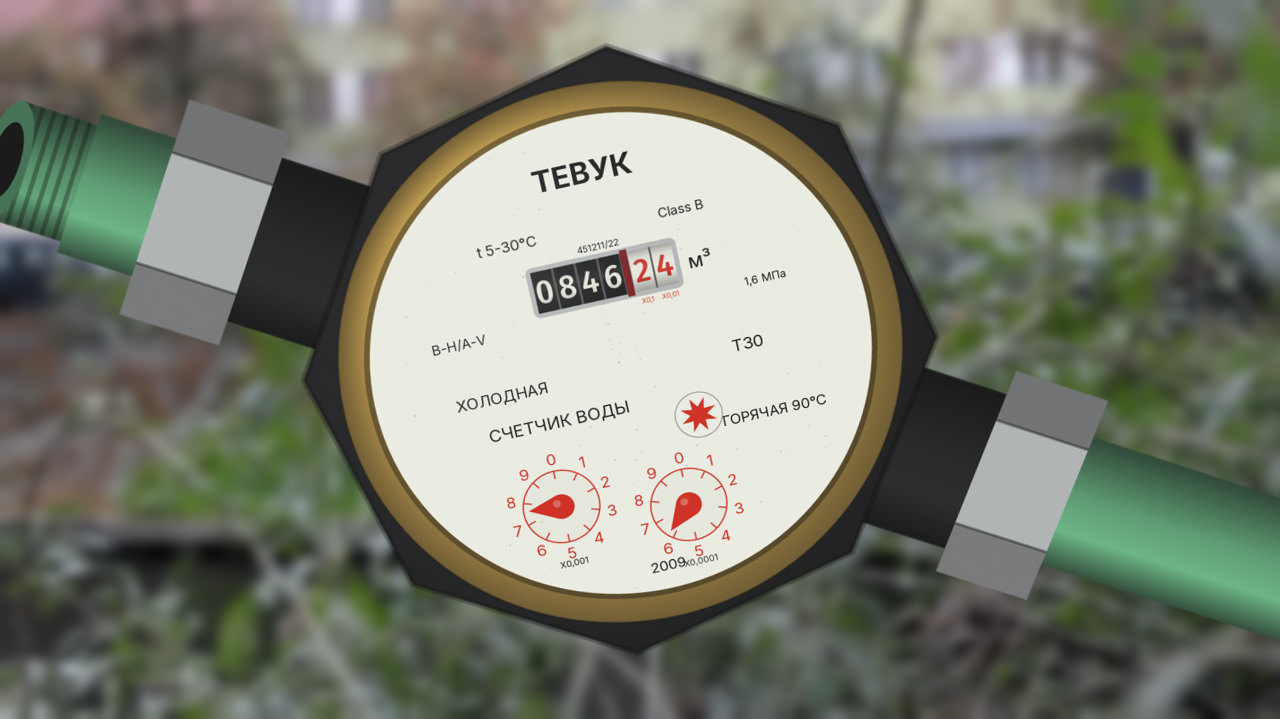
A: 846.2476 m³
